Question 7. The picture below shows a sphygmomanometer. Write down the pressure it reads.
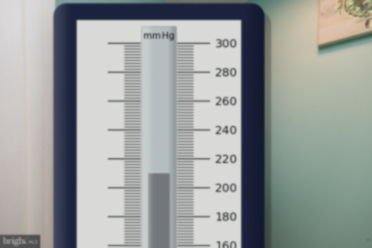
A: 210 mmHg
